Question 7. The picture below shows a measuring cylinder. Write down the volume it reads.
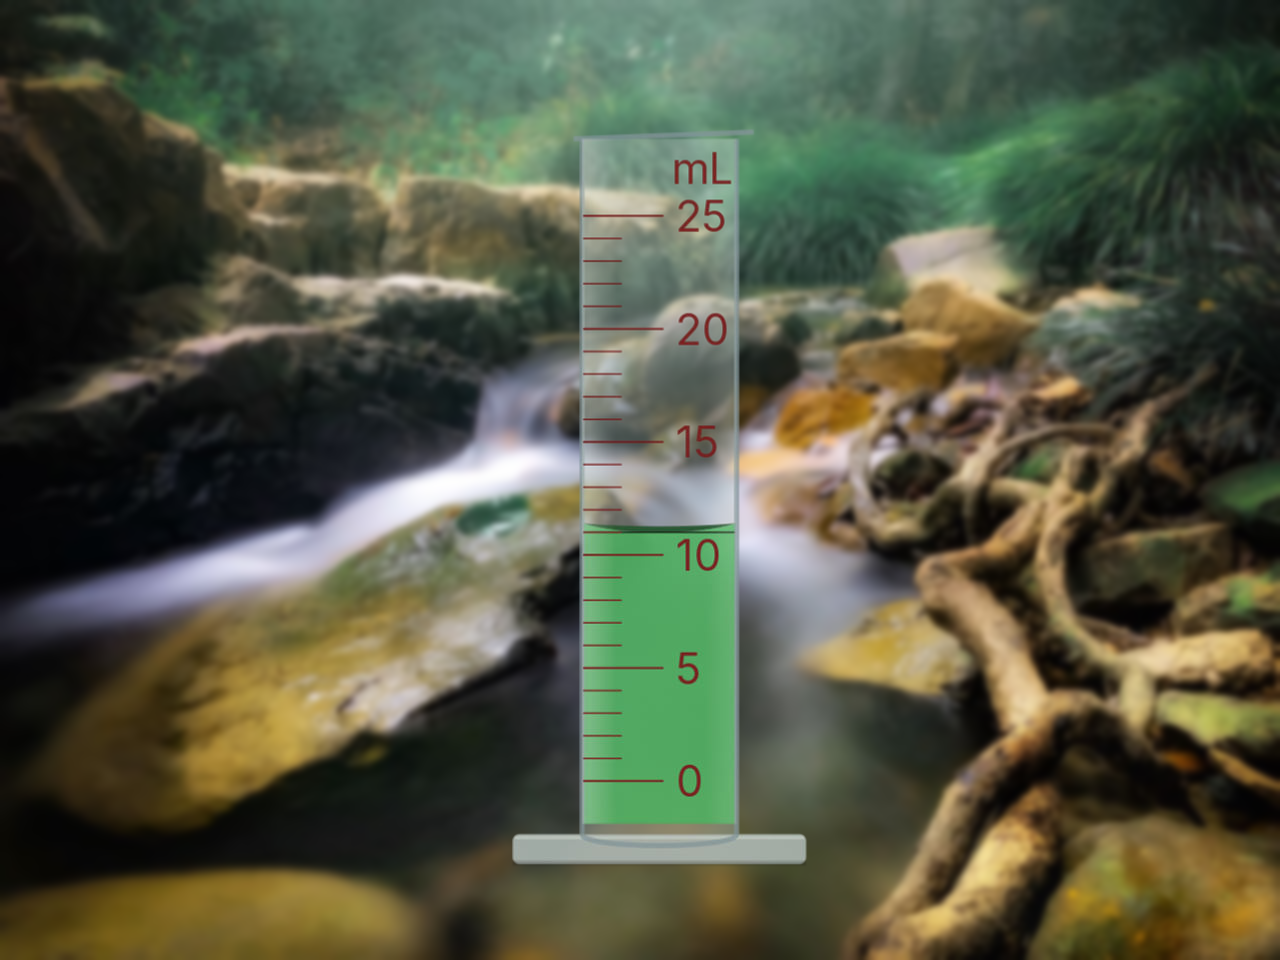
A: 11 mL
